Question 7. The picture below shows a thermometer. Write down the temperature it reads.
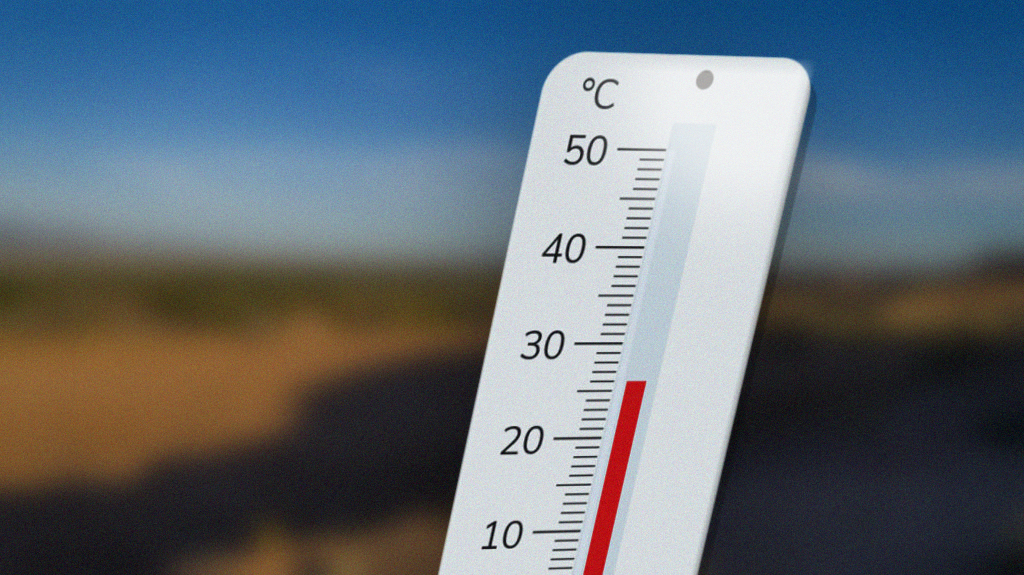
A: 26 °C
